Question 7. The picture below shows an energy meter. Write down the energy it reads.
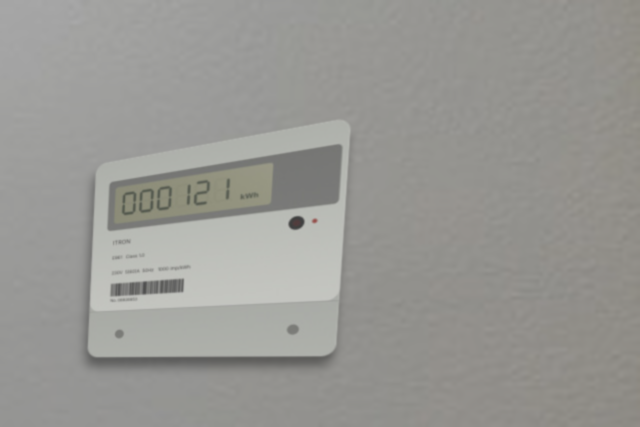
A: 121 kWh
